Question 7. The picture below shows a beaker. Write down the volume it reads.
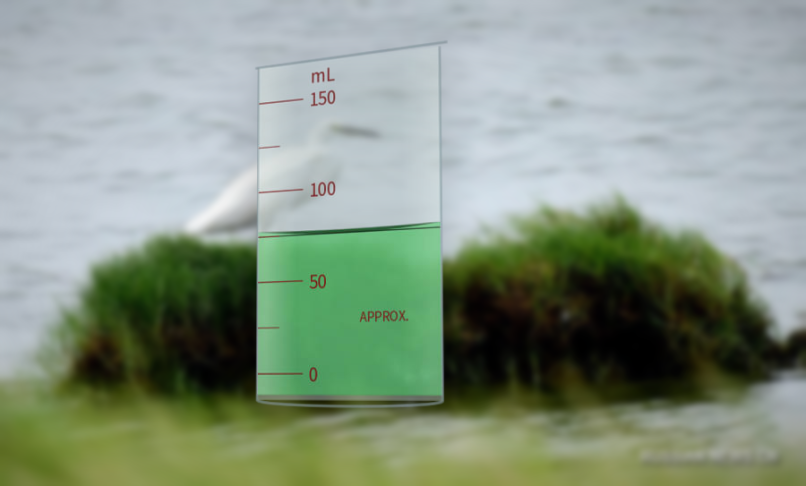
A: 75 mL
